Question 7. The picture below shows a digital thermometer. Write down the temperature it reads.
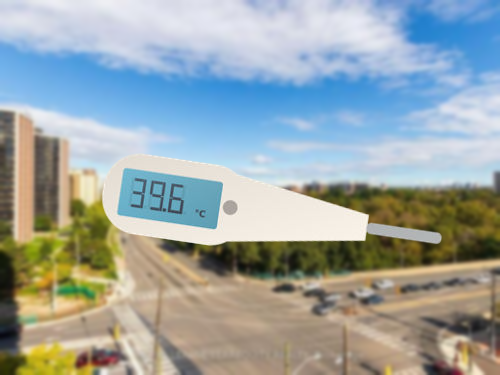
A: 39.6 °C
